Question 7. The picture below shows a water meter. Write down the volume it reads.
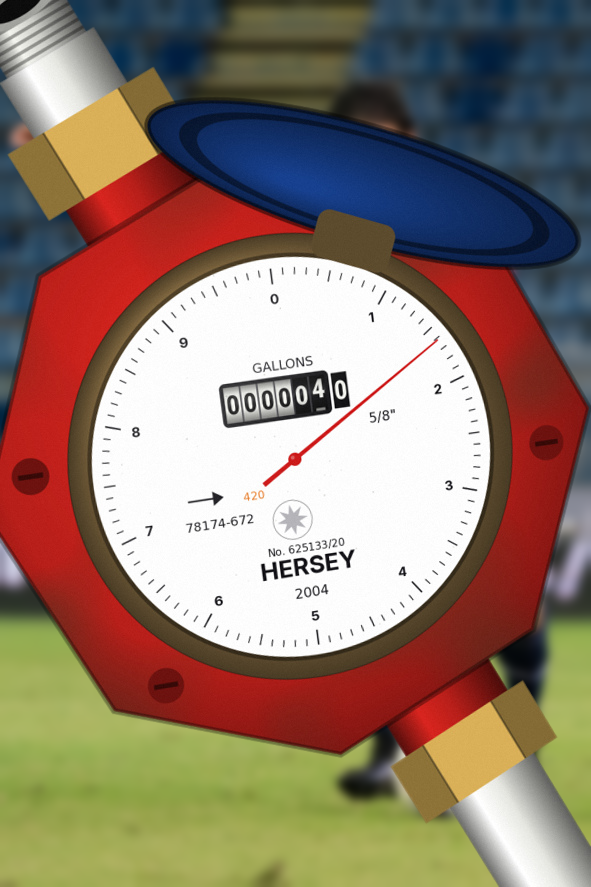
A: 41.6 gal
